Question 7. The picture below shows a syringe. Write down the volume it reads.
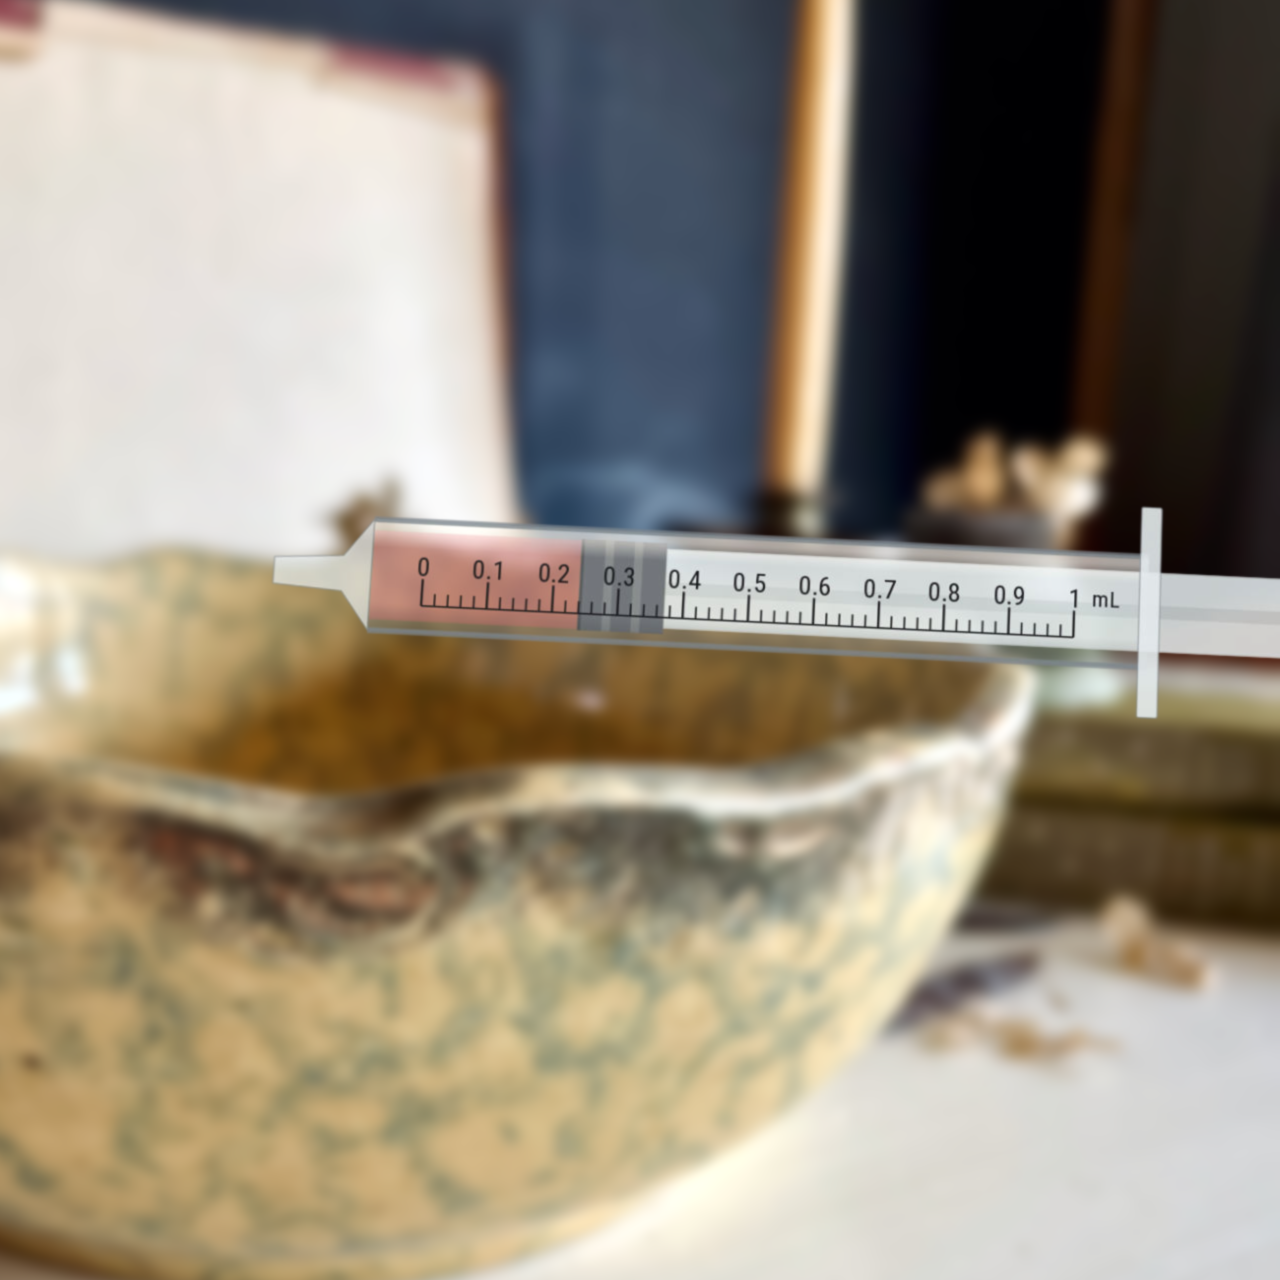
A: 0.24 mL
